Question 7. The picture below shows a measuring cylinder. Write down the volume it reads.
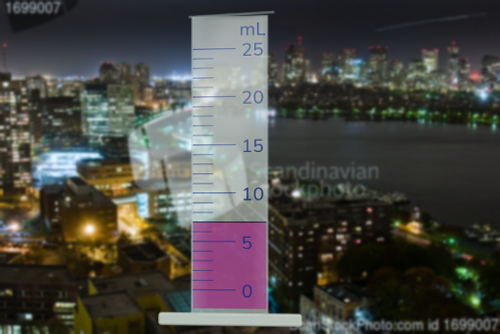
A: 7 mL
